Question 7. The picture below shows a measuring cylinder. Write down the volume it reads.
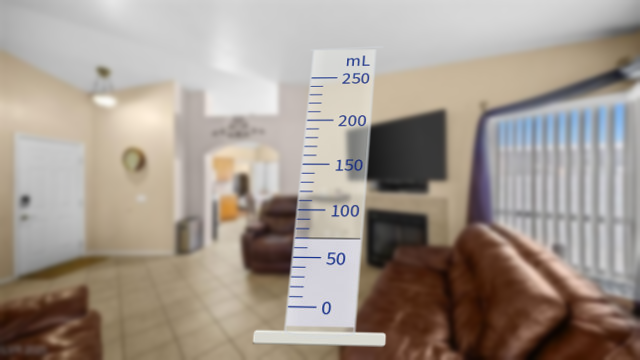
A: 70 mL
